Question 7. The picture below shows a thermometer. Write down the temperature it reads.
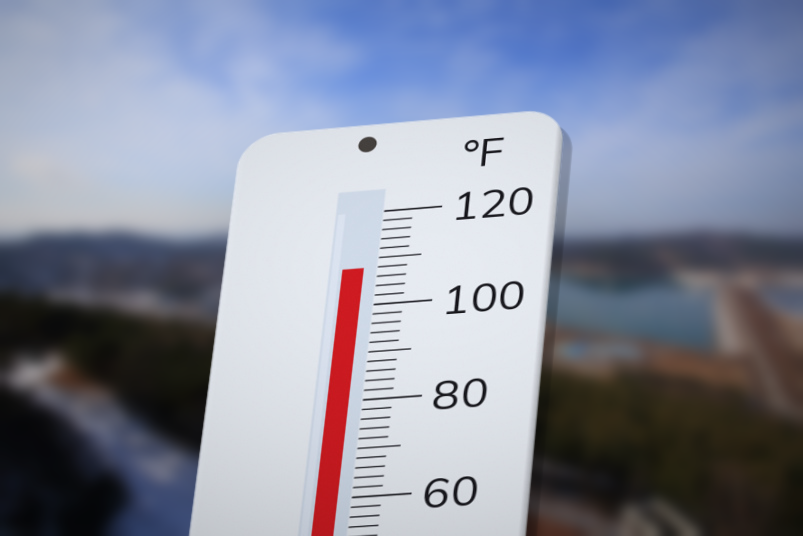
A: 108 °F
